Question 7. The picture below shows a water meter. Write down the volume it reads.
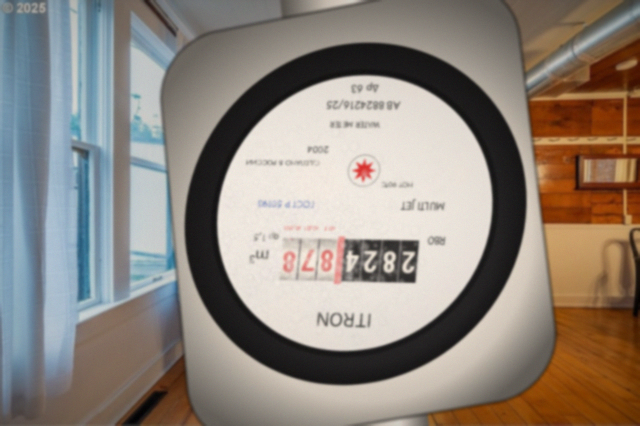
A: 2824.878 m³
